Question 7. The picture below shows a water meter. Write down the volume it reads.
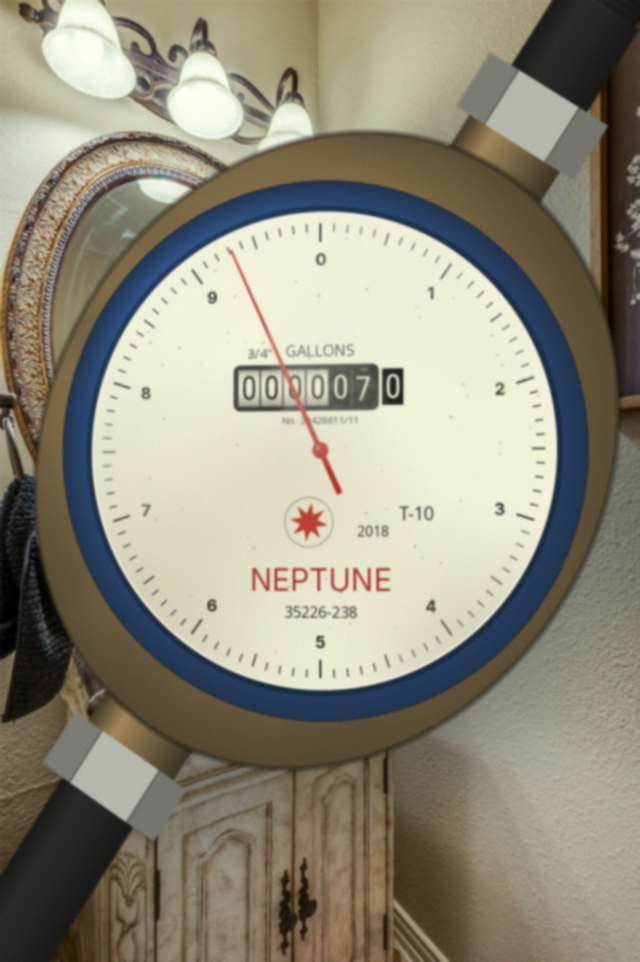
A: 69.3 gal
